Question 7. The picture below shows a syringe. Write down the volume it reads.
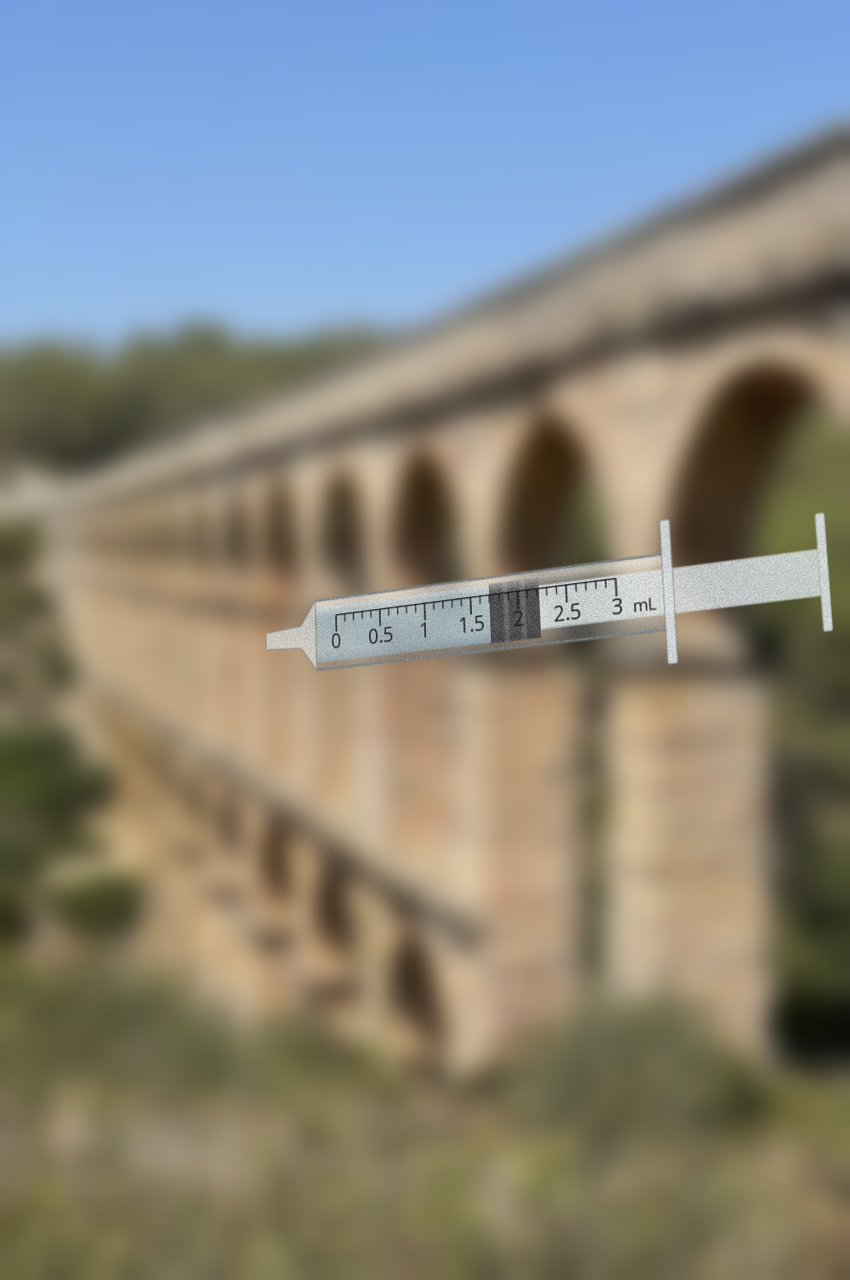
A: 1.7 mL
